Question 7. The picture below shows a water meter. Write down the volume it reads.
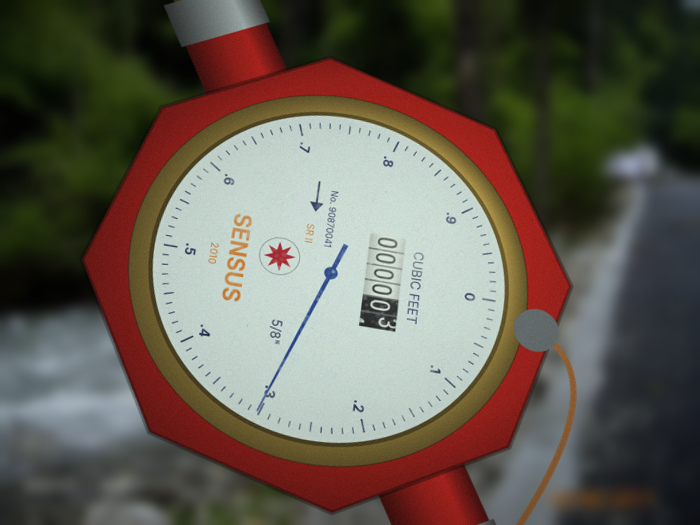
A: 3.30 ft³
